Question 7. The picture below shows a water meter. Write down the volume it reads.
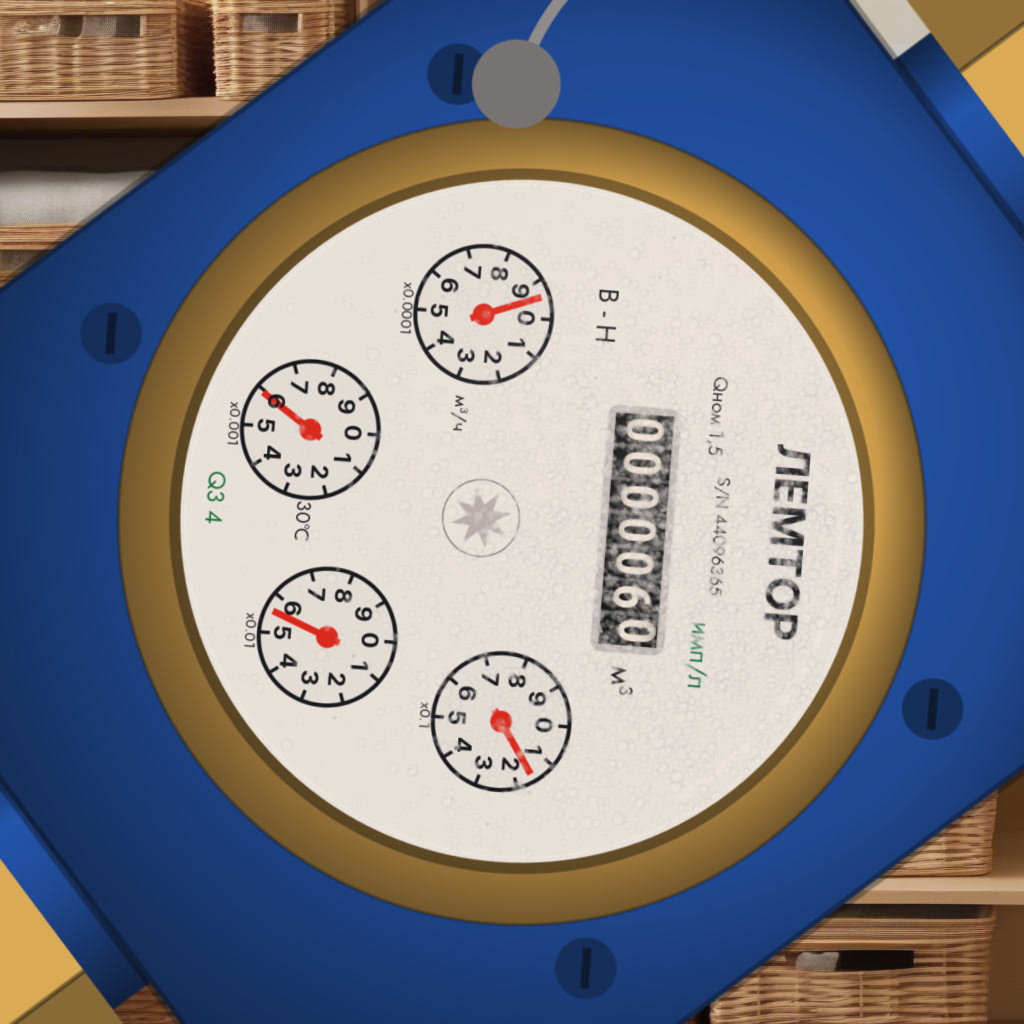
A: 60.1559 m³
